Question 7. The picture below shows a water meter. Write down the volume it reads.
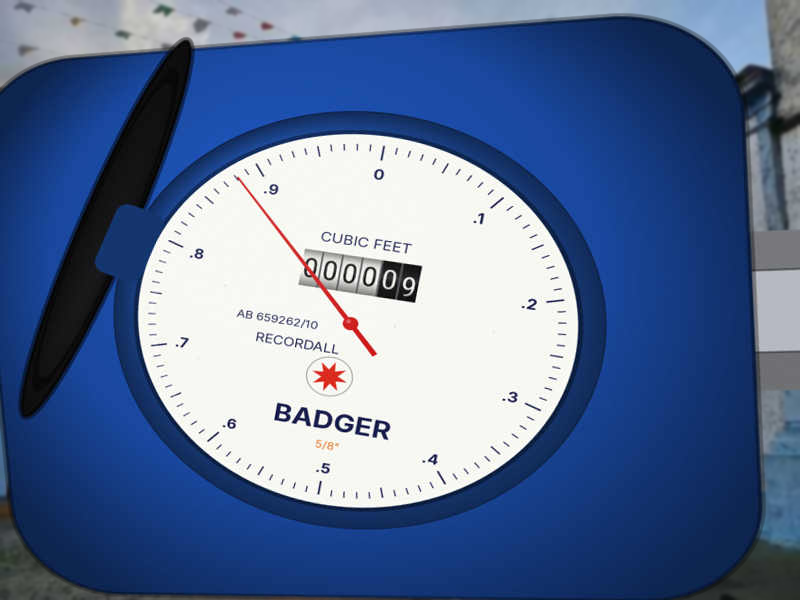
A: 8.88 ft³
